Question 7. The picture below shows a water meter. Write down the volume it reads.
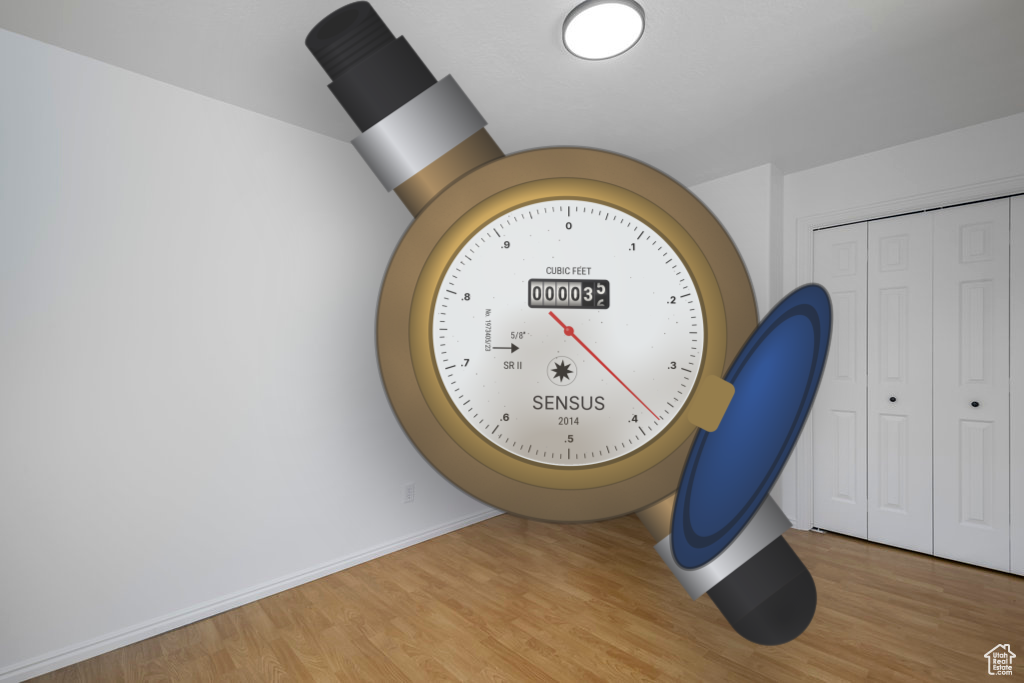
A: 35.37 ft³
